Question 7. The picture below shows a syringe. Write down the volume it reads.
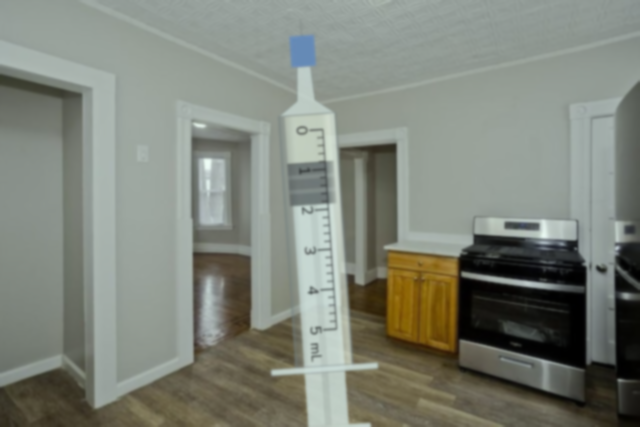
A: 0.8 mL
